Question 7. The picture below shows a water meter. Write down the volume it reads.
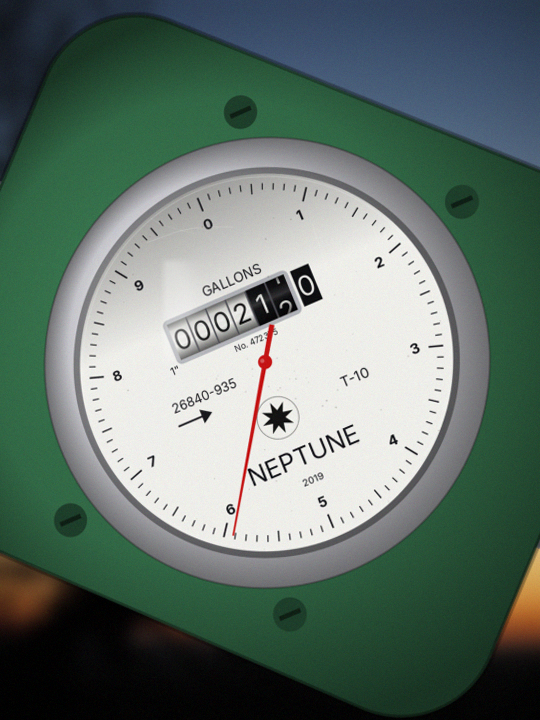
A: 2115.9 gal
